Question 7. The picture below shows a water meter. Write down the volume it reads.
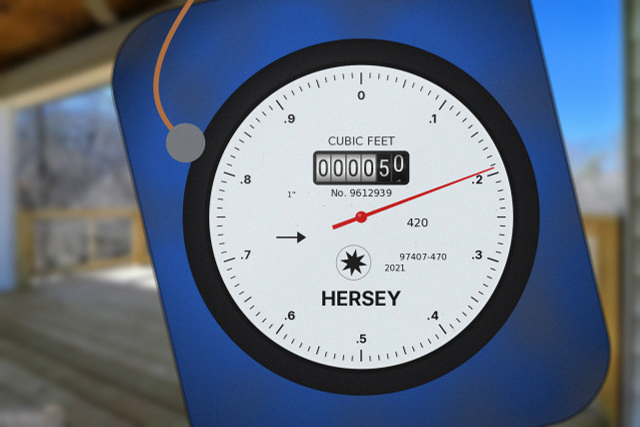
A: 50.19 ft³
